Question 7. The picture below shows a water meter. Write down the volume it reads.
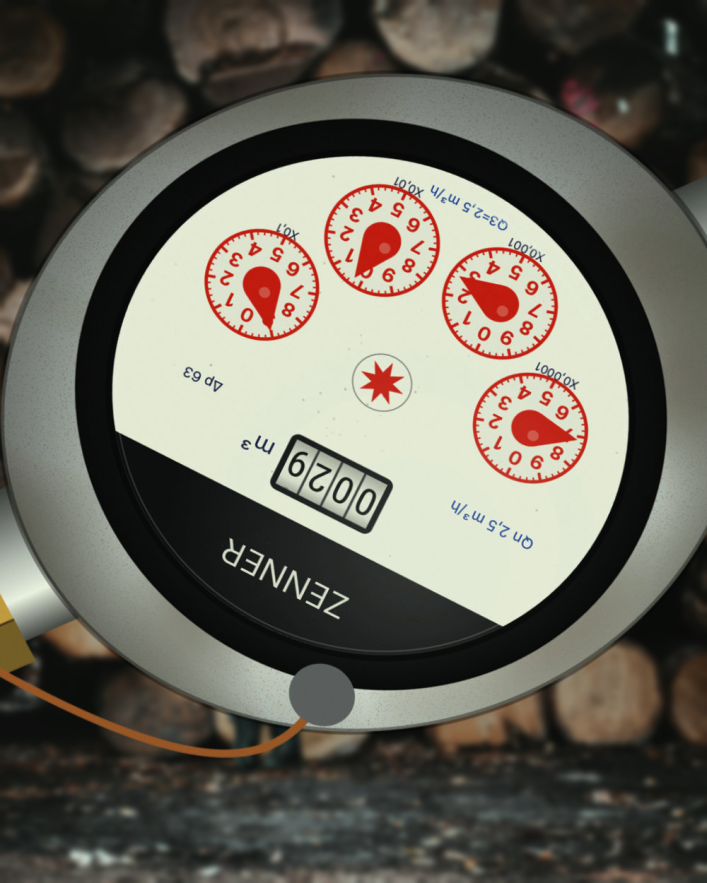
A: 28.9027 m³
